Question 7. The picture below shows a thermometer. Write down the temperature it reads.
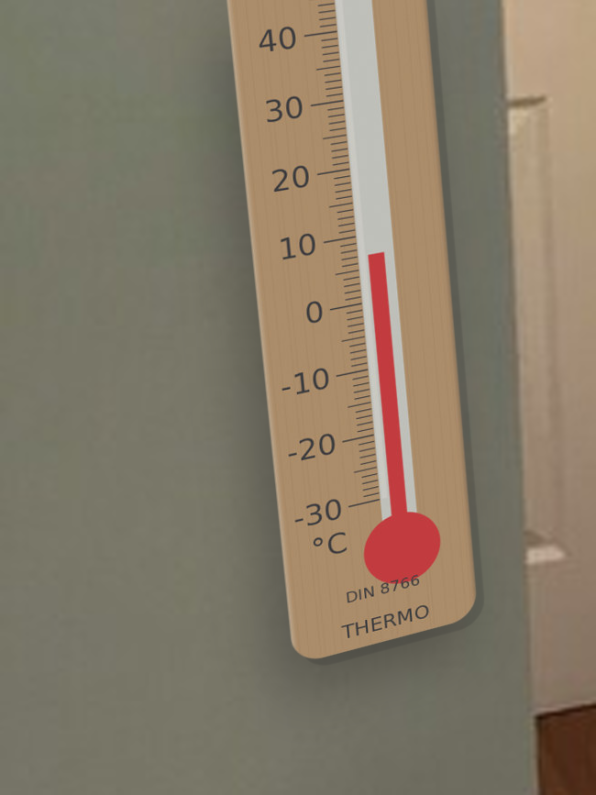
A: 7 °C
